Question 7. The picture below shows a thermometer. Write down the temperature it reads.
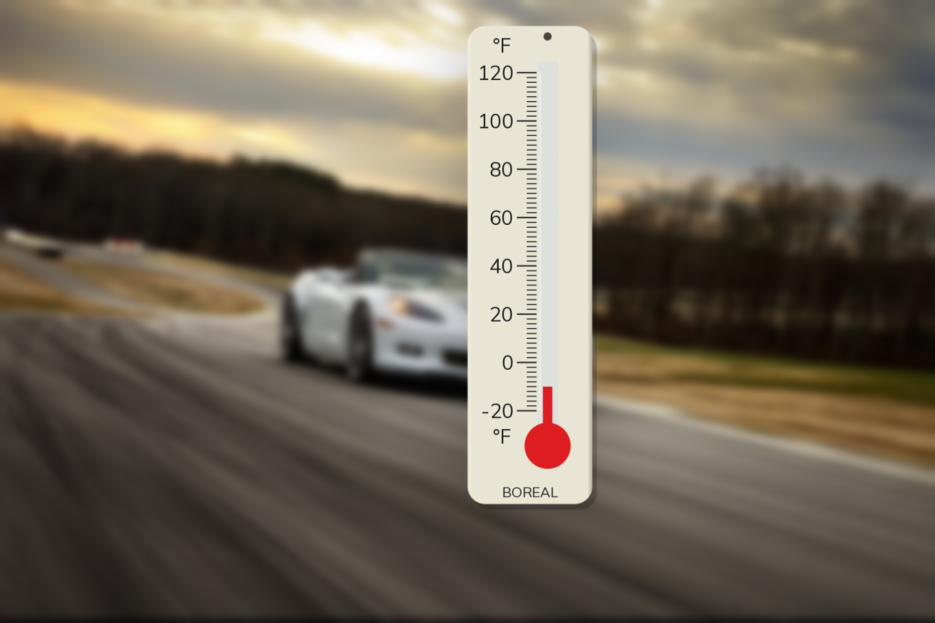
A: -10 °F
